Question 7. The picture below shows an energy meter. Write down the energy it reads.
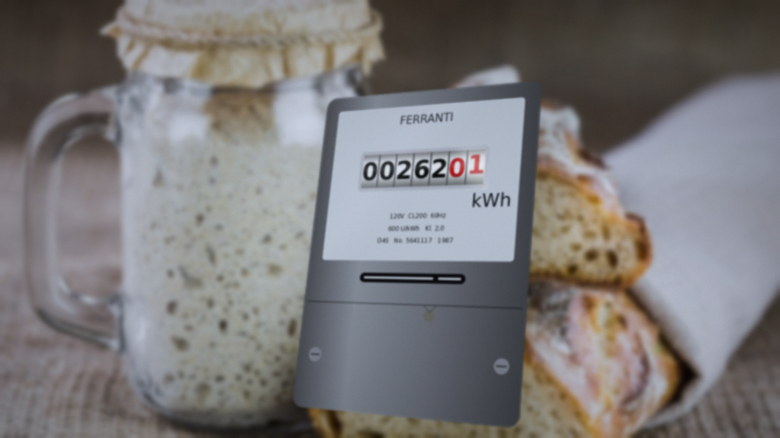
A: 262.01 kWh
